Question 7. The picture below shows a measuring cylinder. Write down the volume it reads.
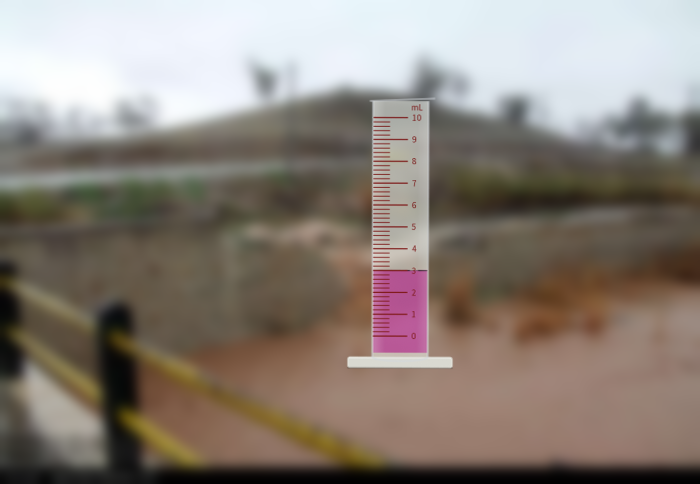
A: 3 mL
